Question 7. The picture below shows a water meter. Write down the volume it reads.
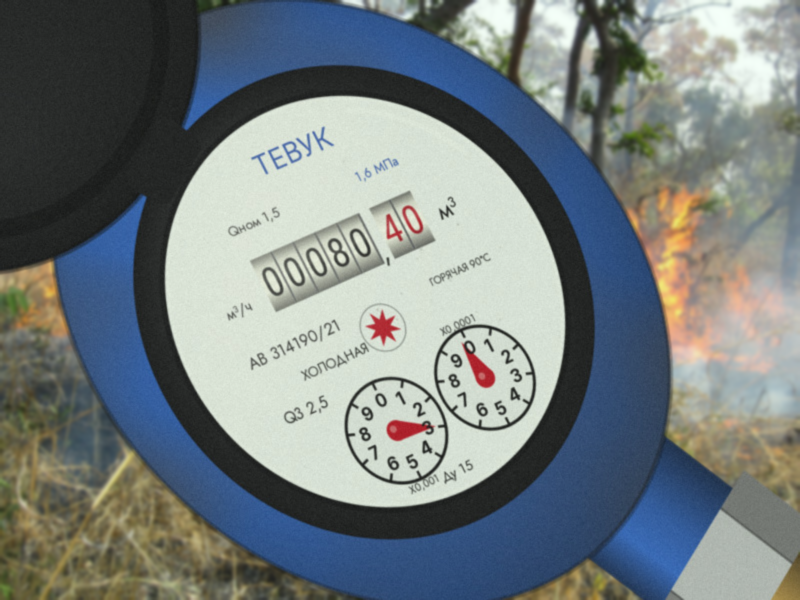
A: 80.4029 m³
